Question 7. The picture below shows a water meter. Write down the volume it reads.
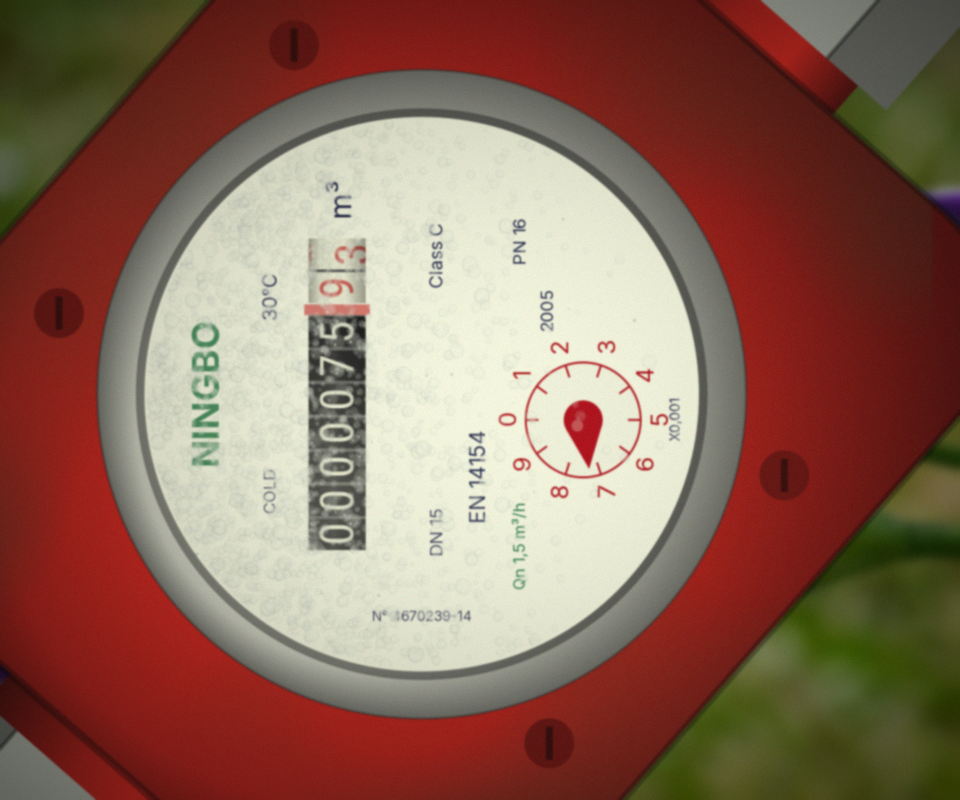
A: 75.927 m³
